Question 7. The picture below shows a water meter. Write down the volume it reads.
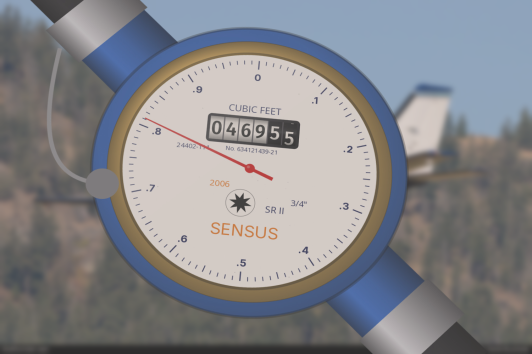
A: 46954.81 ft³
